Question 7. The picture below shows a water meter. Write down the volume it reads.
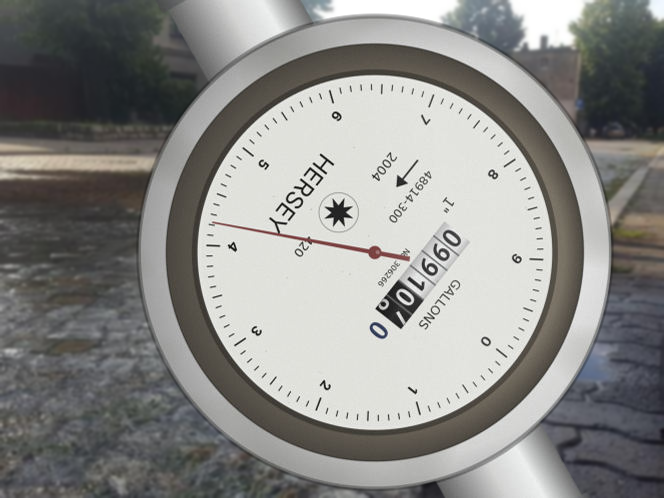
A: 991074.2 gal
